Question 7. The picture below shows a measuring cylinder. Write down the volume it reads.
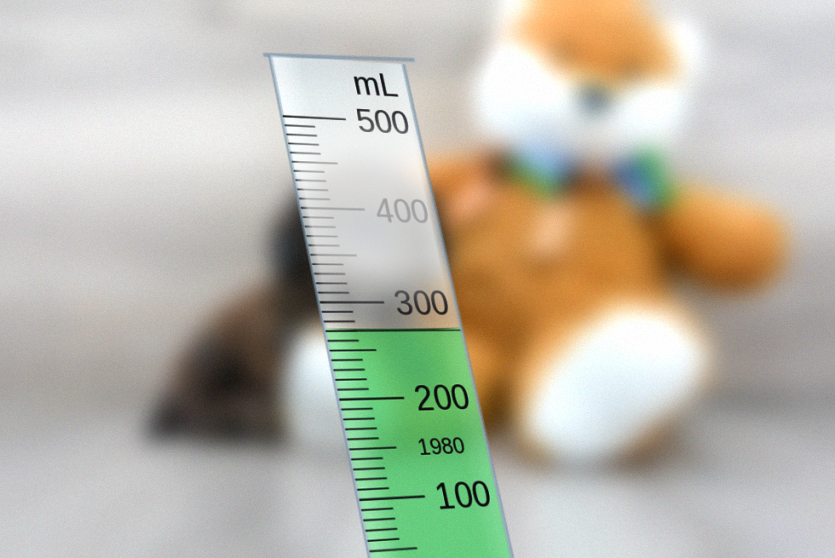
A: 270 mL
